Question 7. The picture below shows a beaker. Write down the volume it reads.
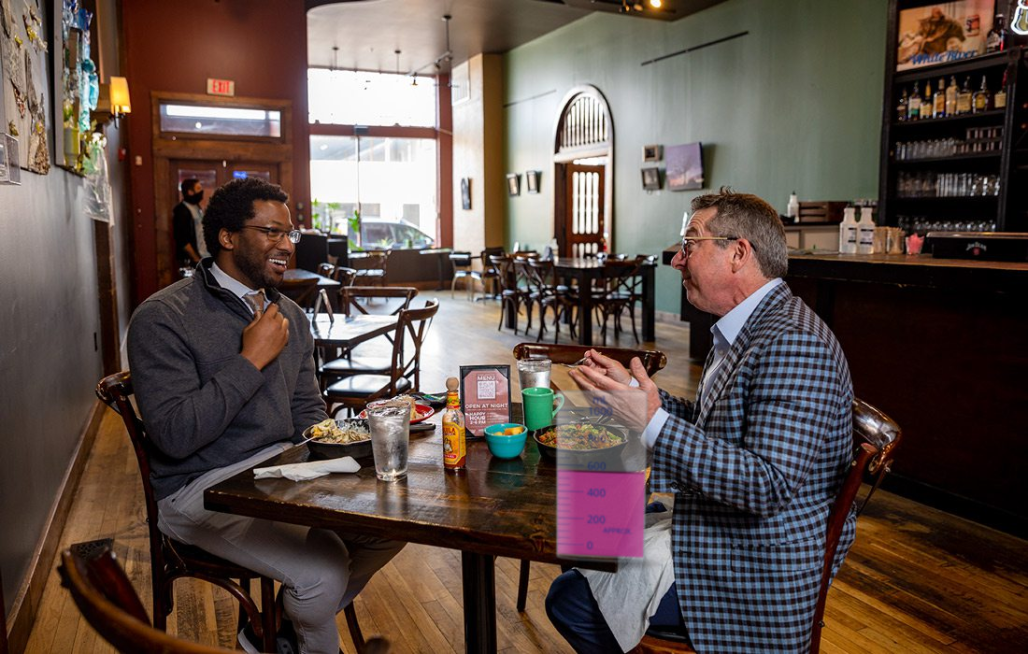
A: 550 mL
